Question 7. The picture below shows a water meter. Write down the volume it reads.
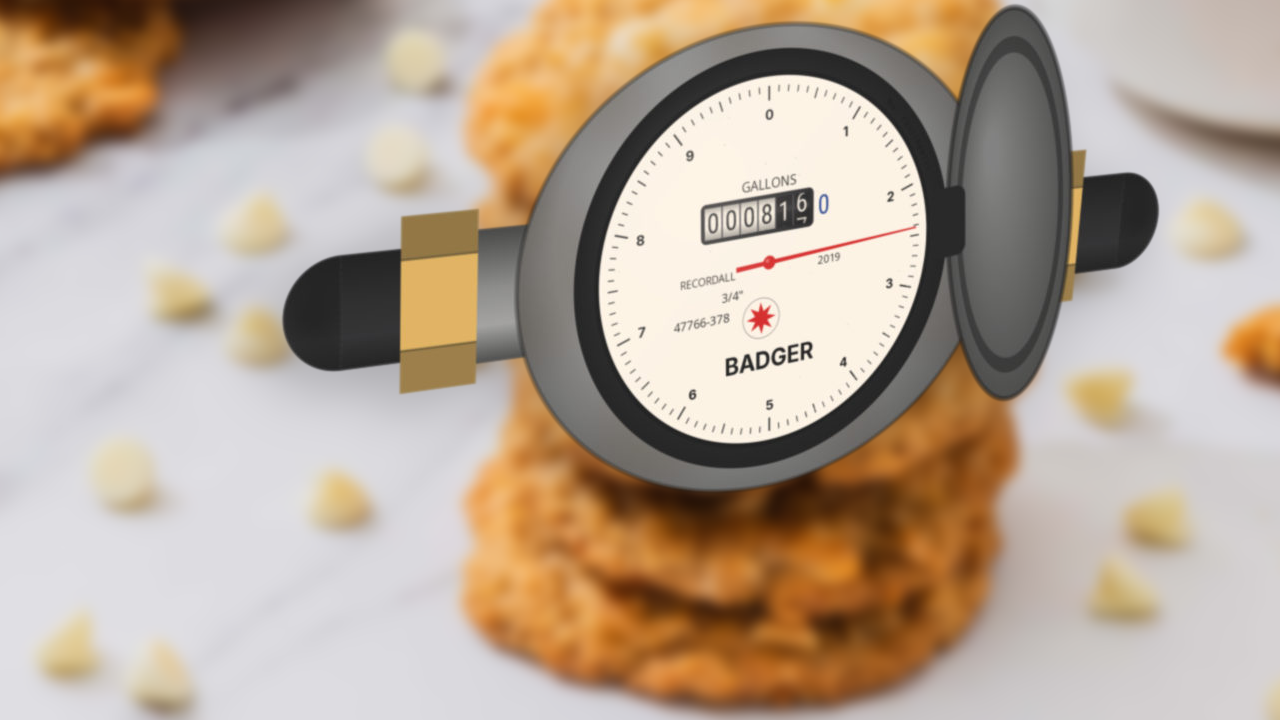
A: 8162.4 gal
